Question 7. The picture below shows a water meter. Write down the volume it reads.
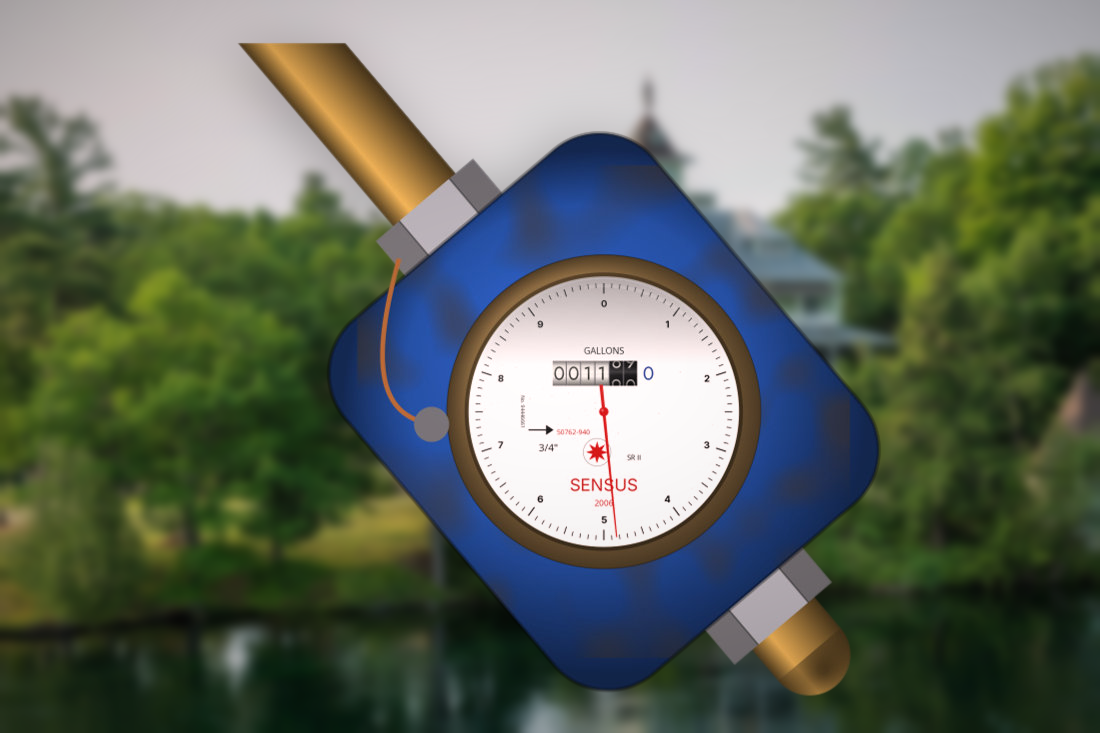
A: 11894.8 gal
